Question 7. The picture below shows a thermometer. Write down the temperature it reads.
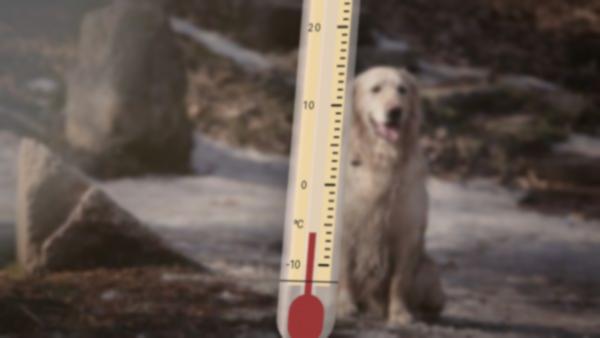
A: -6 °C
